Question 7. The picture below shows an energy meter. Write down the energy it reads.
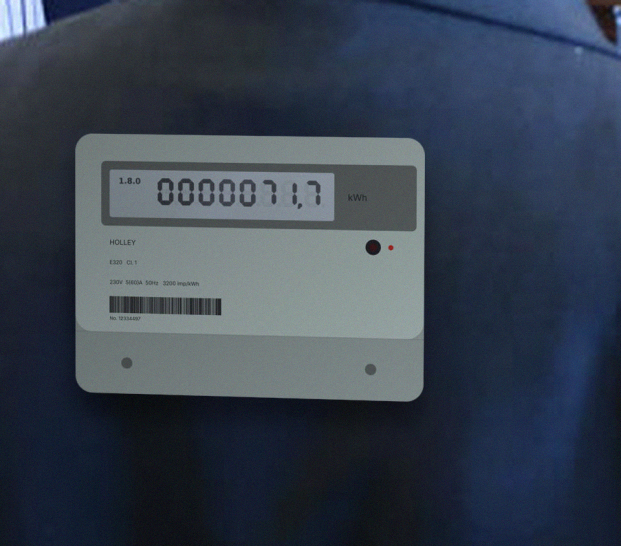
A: 71.7 kWh
